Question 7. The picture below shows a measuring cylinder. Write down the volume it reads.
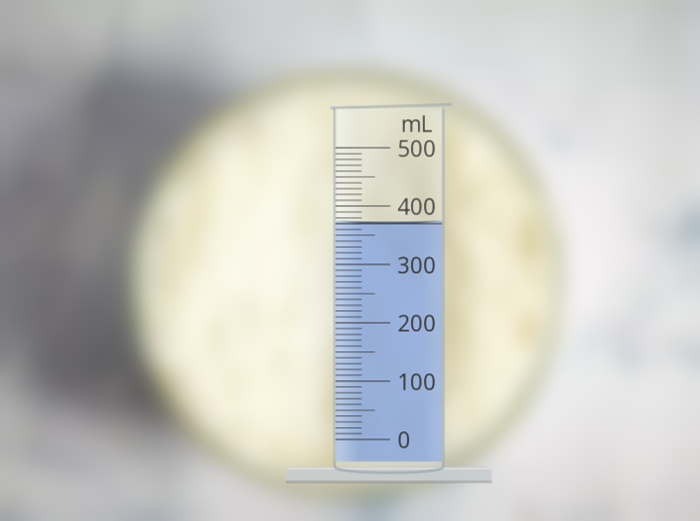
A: 370 mL
